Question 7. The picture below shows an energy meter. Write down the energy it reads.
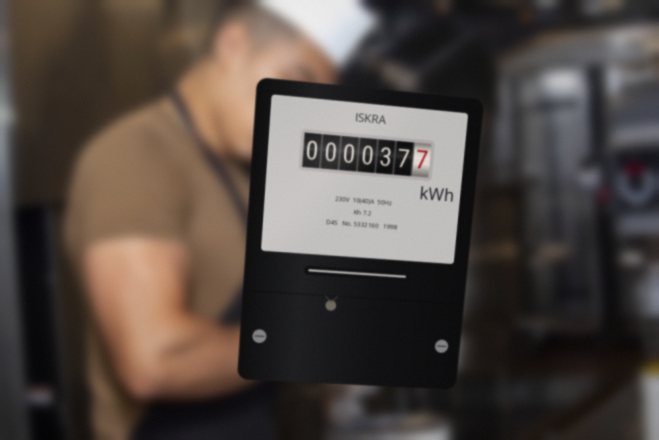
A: 37.7 kWh
